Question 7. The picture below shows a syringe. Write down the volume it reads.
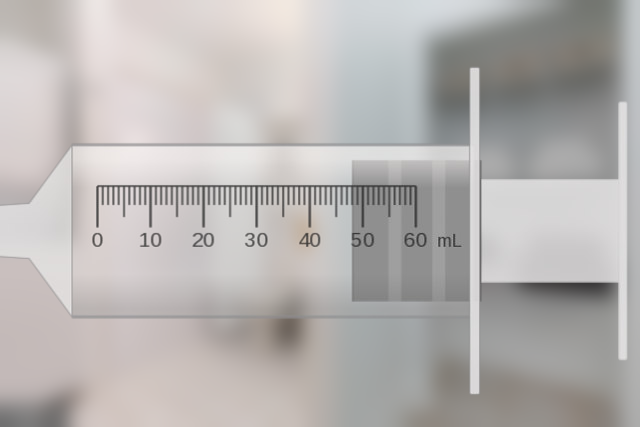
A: 48 mL
